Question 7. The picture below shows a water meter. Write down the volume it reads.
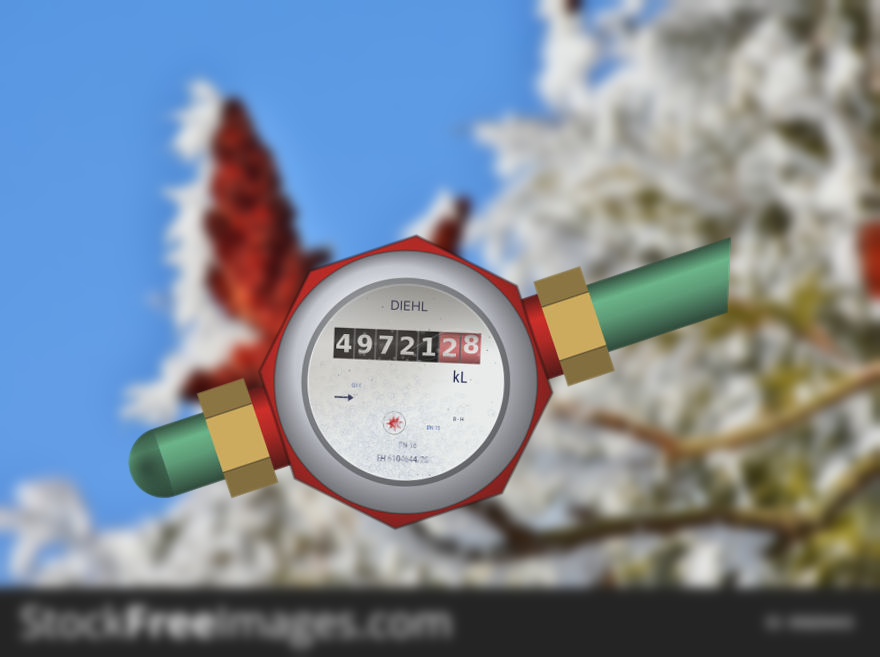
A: 49721.28 kL
